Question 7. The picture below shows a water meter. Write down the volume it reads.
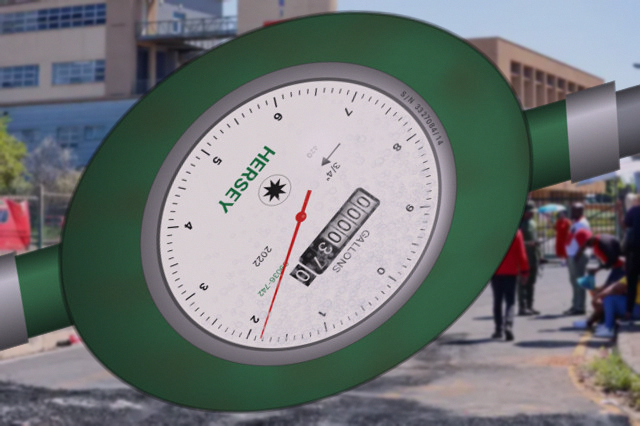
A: 371.8 gal
